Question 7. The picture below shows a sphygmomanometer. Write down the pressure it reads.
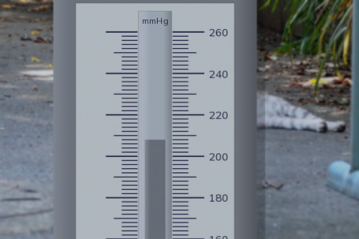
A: 208 mmHg
